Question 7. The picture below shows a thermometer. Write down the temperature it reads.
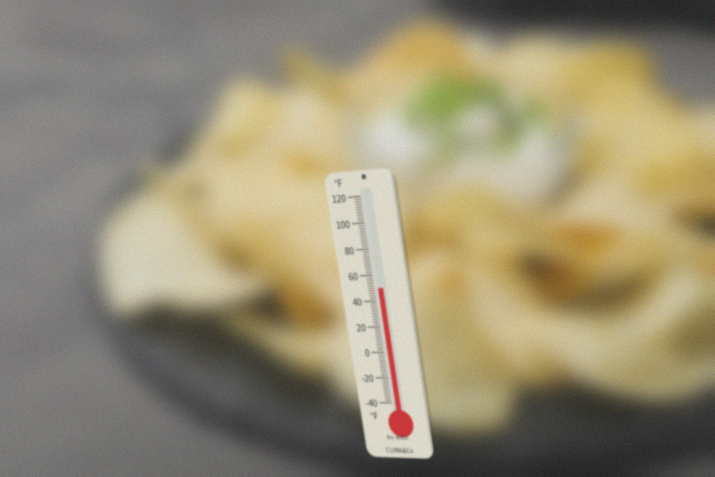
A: 50 °F
